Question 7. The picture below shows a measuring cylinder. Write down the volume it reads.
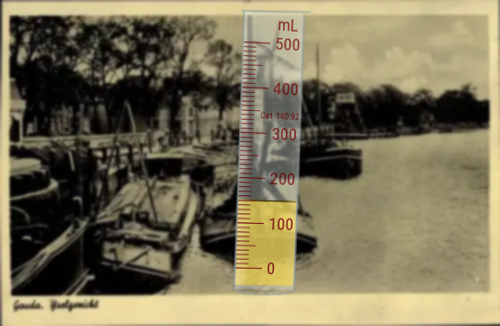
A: 150 mL
